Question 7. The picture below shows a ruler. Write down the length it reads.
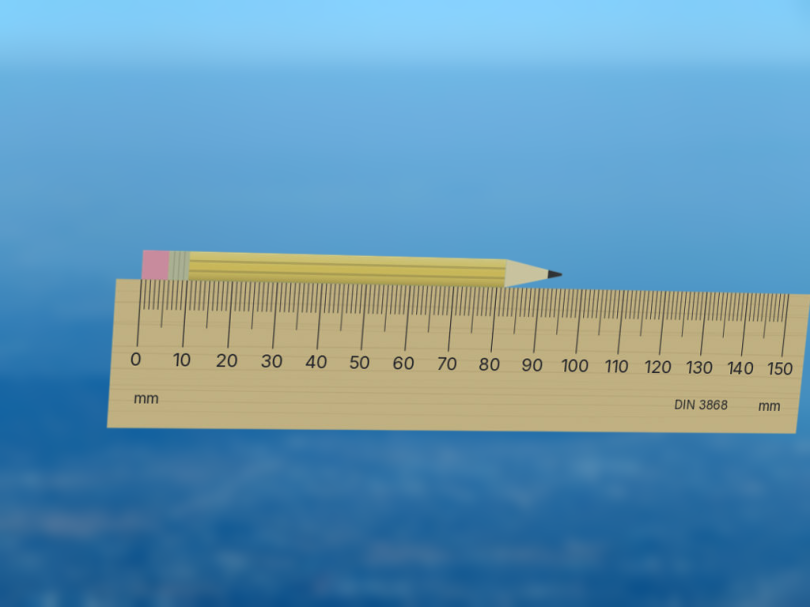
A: 95 mm
